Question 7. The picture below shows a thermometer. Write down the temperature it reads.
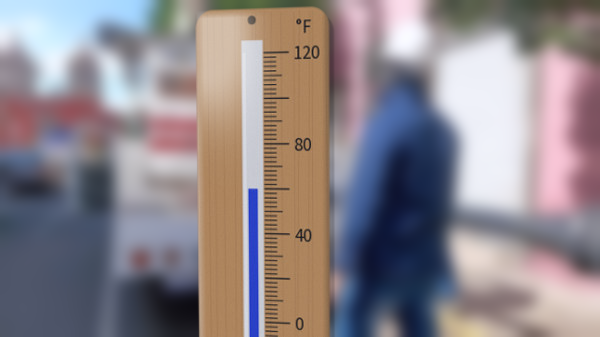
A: 60 °F
